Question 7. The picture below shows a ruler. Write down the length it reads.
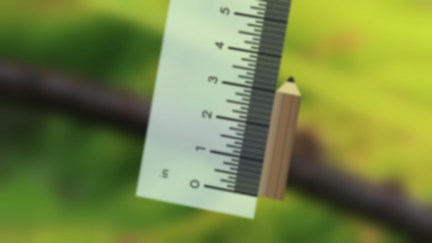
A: 3.5 in
